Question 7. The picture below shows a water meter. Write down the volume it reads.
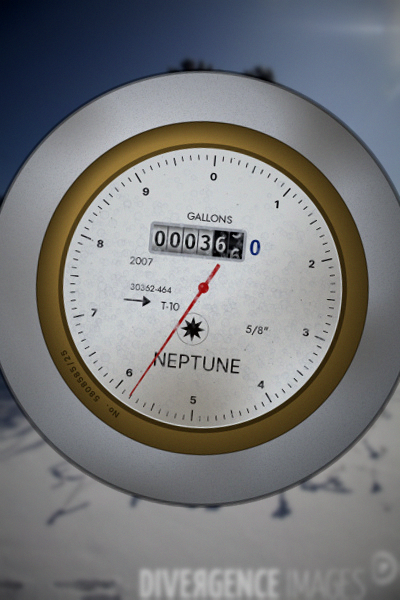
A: 3655.8 gal
